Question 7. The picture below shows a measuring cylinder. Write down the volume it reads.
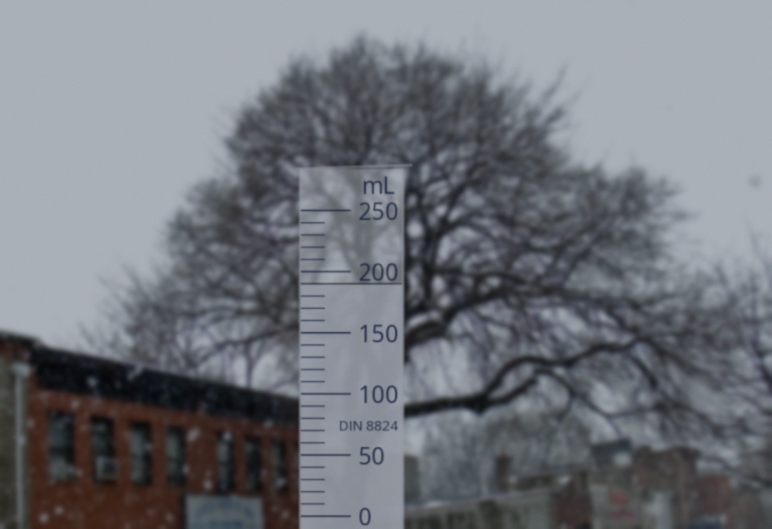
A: 190 mL
